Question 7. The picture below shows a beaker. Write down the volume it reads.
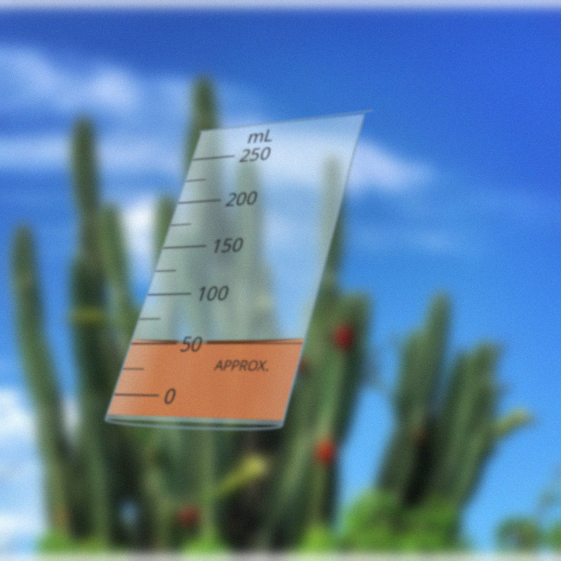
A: 50 mL
